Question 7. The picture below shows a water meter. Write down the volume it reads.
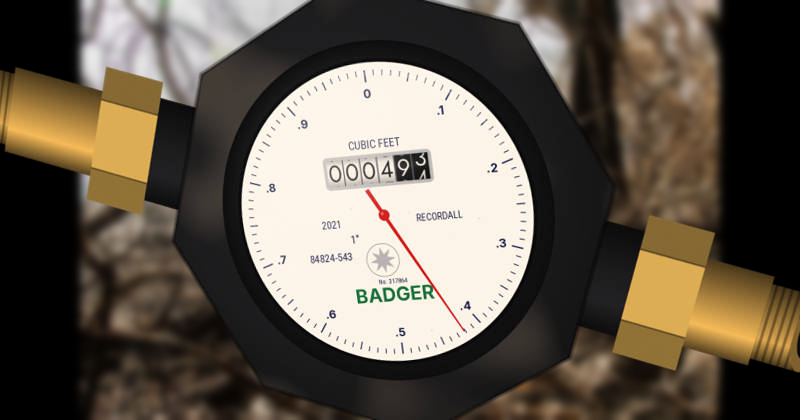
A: 493.42 ft³
